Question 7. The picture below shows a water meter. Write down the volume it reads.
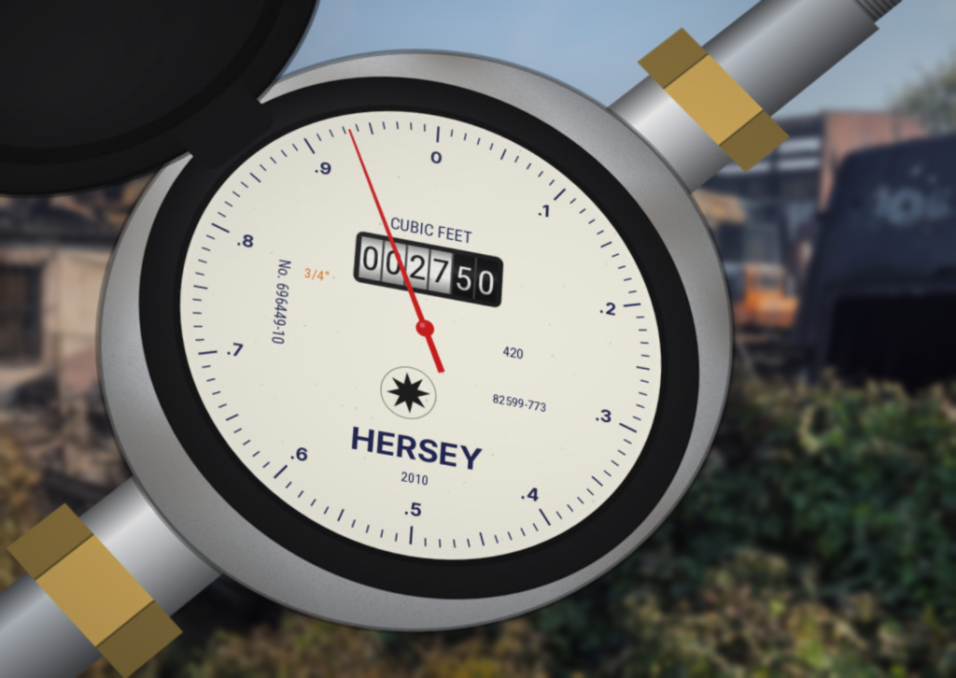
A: 2749.93 ft³
